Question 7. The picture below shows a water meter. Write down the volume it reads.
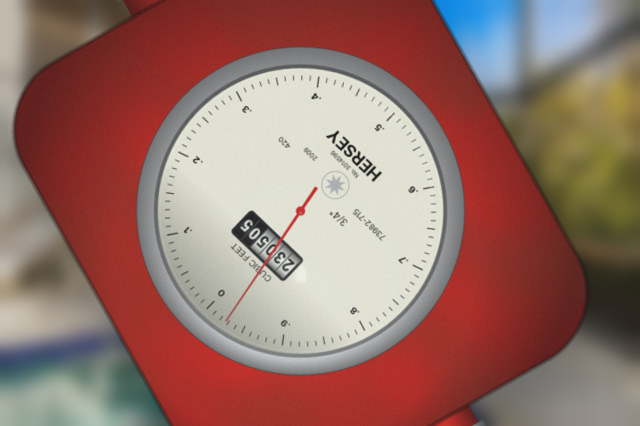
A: 230504.97 ft³
